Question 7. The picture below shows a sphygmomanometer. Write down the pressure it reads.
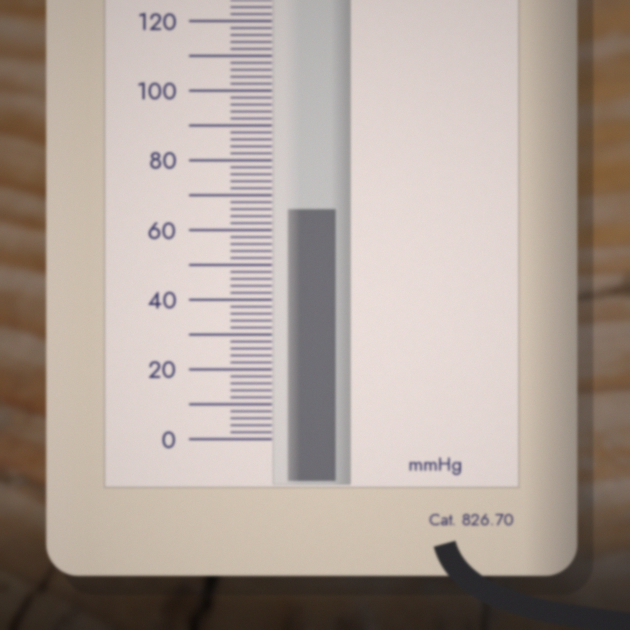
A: 66 mmHg
